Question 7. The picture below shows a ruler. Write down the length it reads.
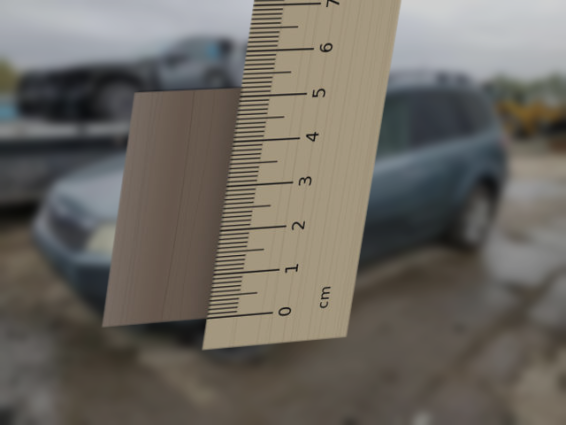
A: 5.2 cm
